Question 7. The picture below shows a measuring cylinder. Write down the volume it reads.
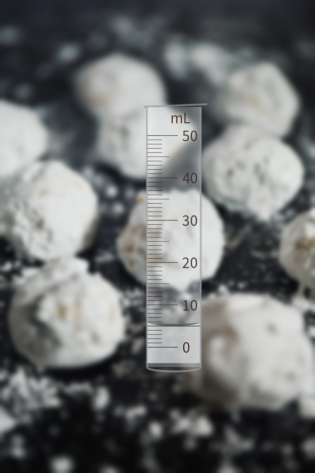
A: 5 mL
